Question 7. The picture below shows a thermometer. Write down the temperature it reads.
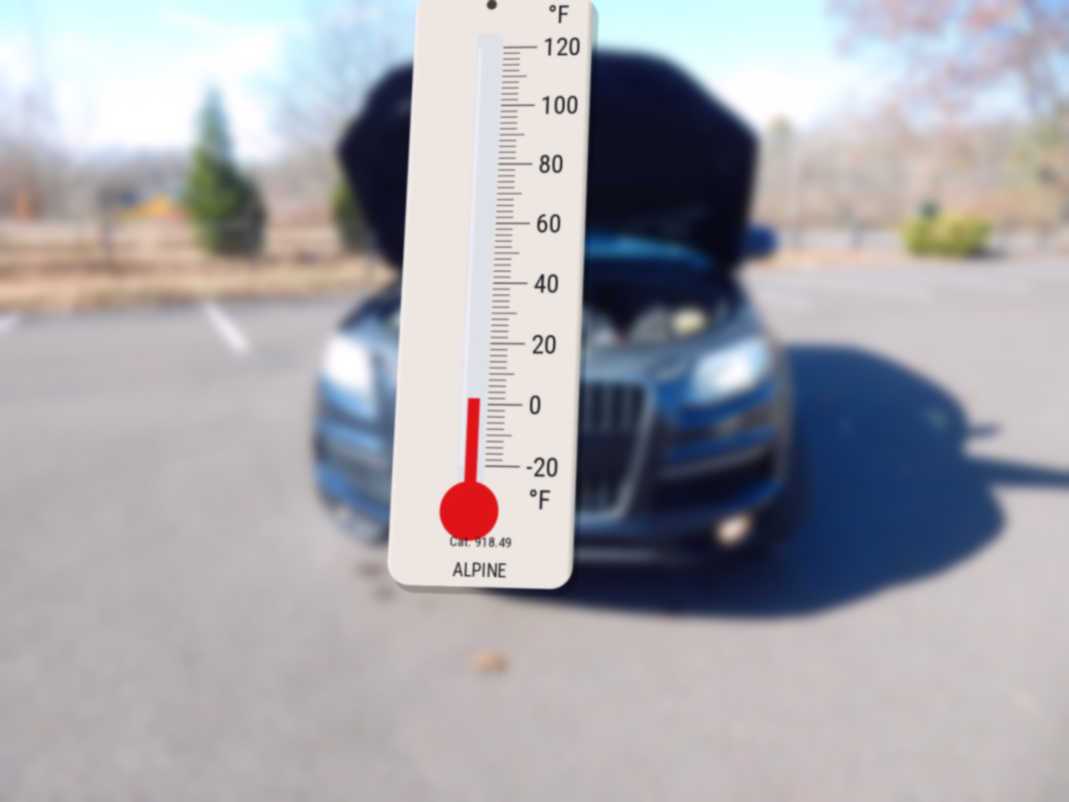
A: 2 °F
